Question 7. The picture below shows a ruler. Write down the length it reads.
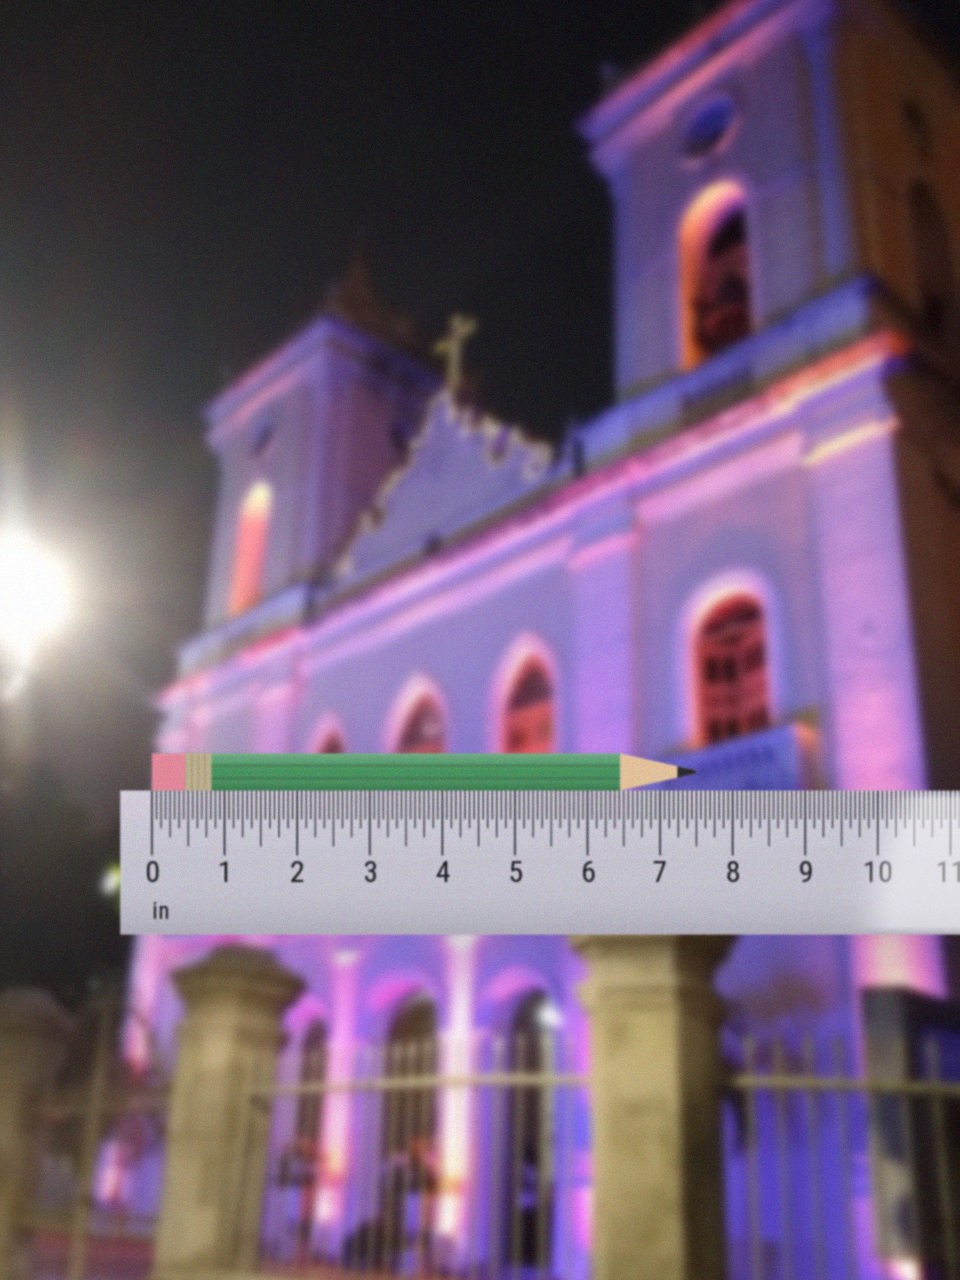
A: 7.5 in
